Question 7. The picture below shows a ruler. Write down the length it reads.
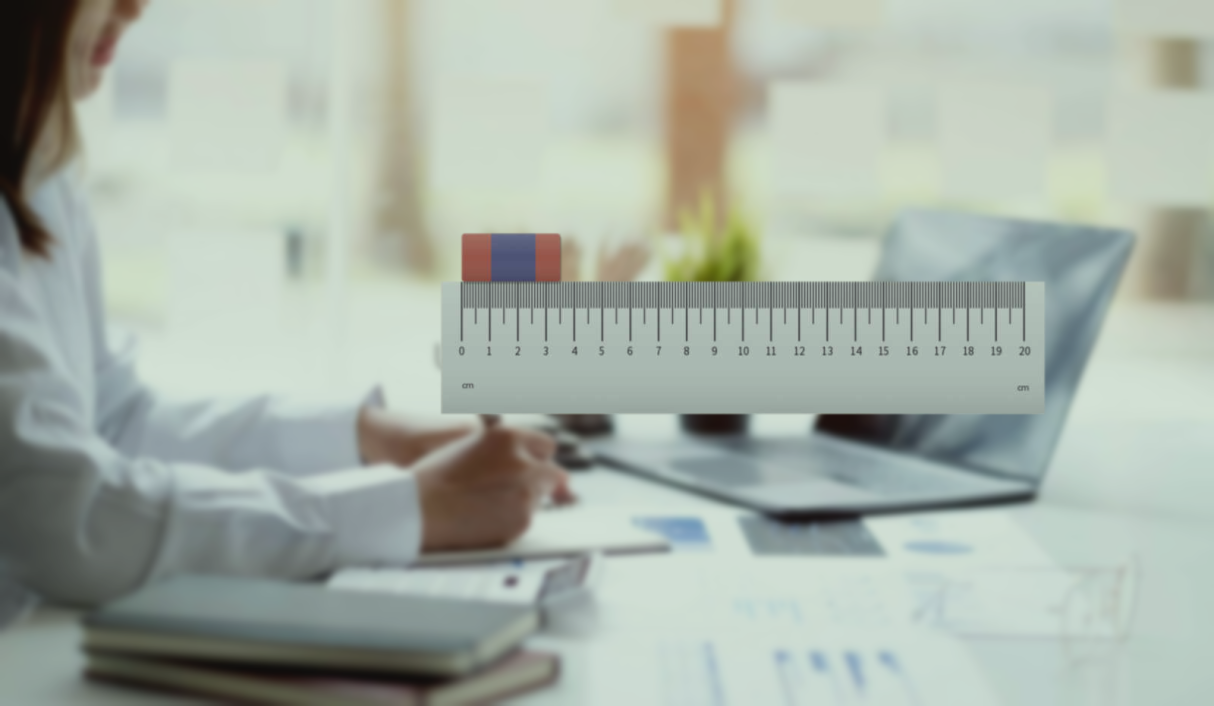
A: 3.5 cm
